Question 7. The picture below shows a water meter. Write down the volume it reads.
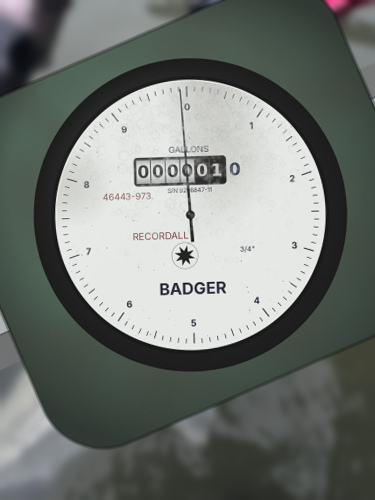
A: 9.9 gal
